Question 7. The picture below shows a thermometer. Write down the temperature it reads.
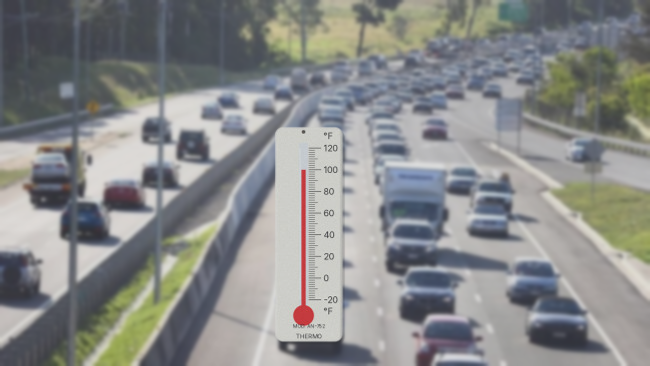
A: 100 °F
